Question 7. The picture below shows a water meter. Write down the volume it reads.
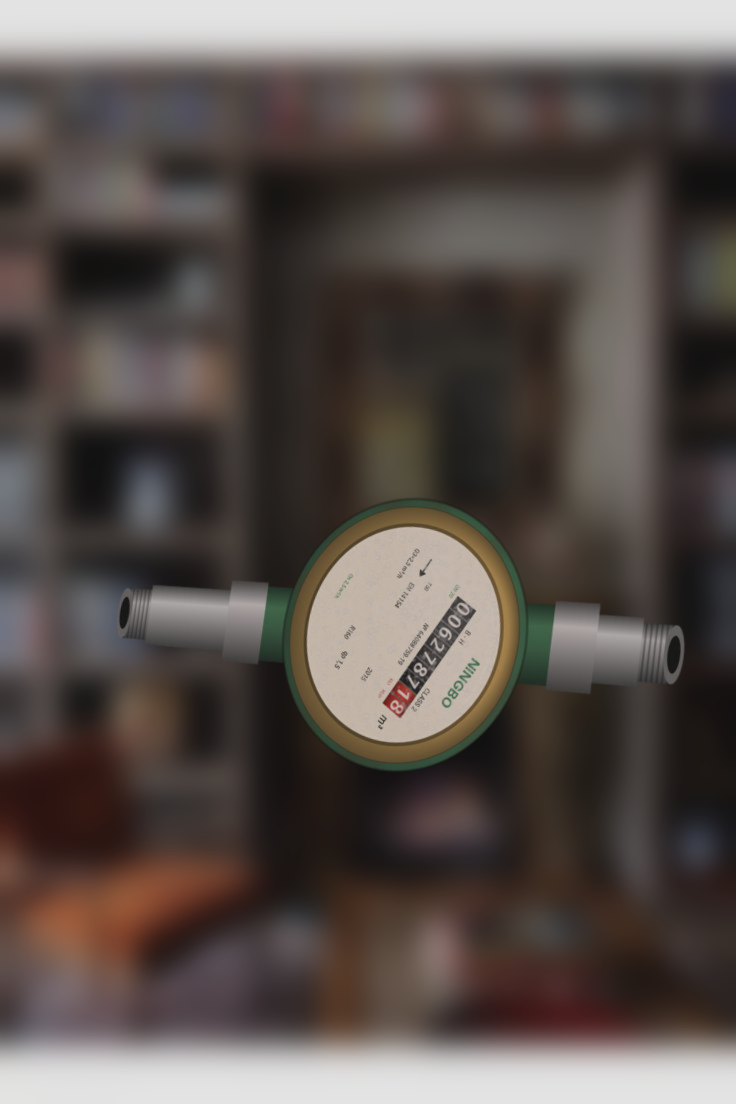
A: 62787.18 m³
